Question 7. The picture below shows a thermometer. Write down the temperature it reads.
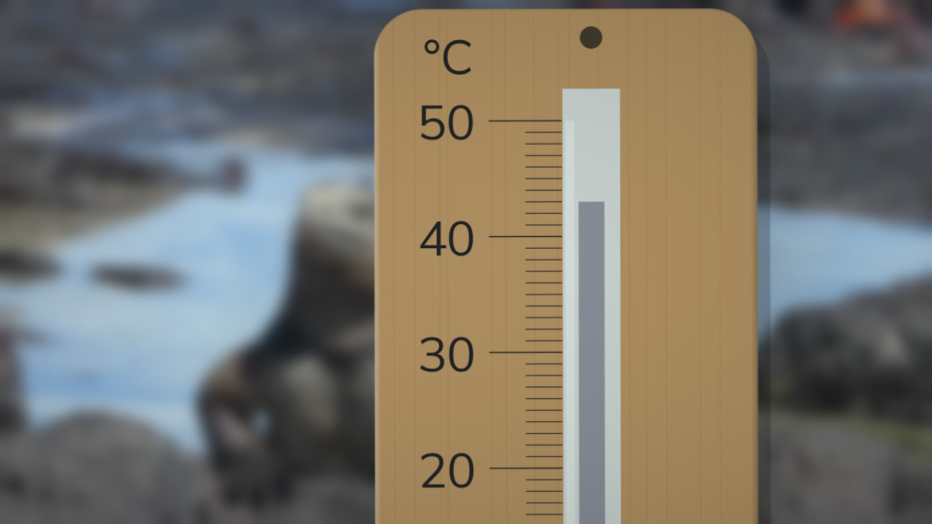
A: 43 °C
